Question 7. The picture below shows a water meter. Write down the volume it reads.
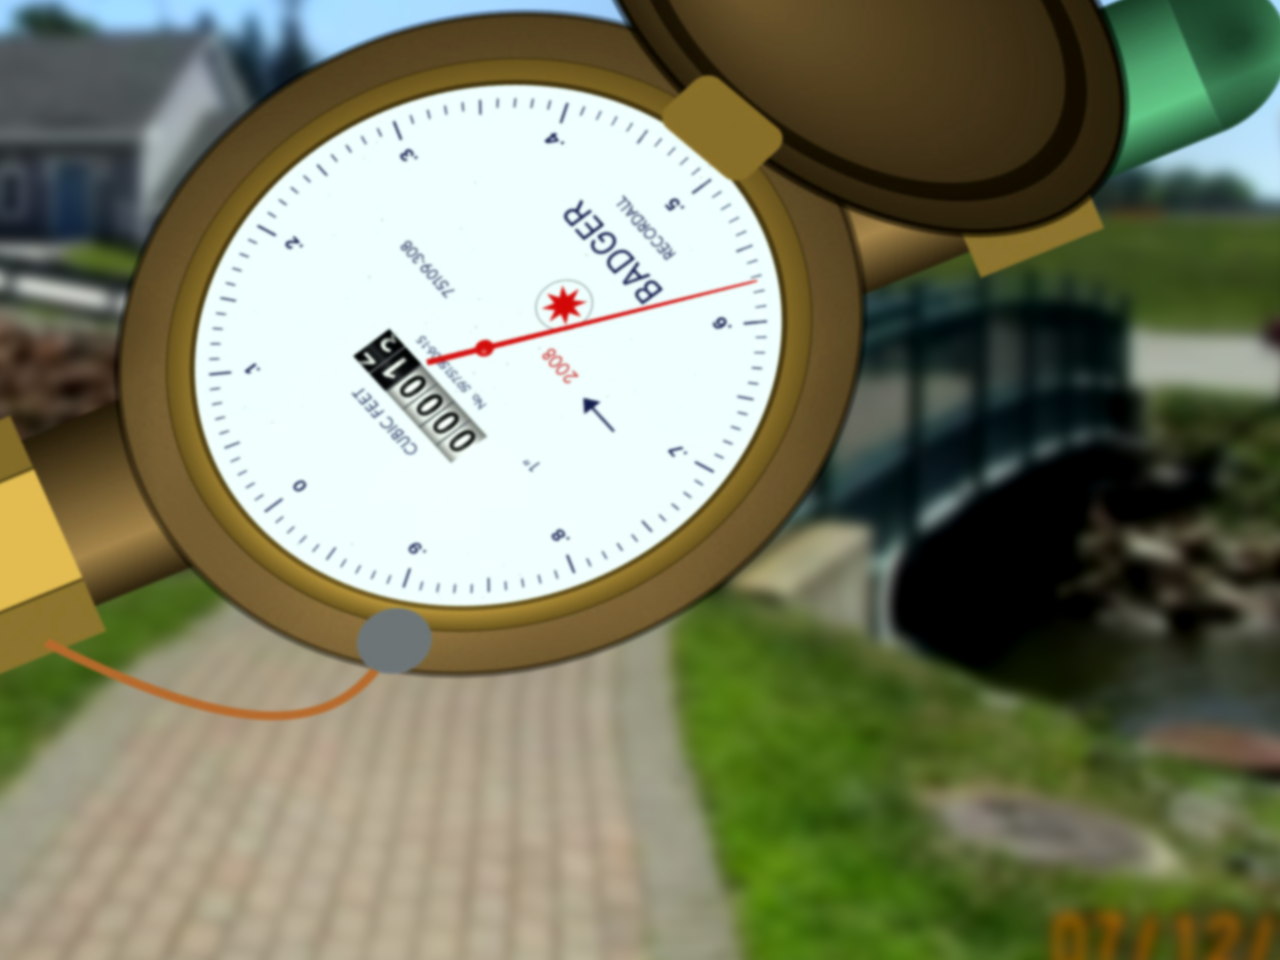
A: 12.57 ft³
